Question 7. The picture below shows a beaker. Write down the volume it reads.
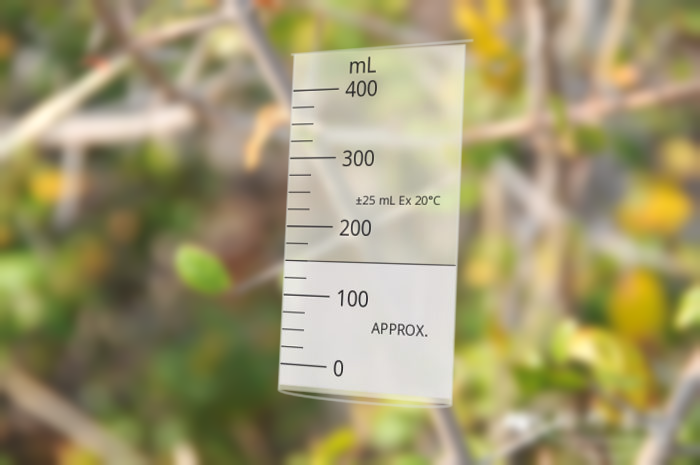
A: 150 mL
